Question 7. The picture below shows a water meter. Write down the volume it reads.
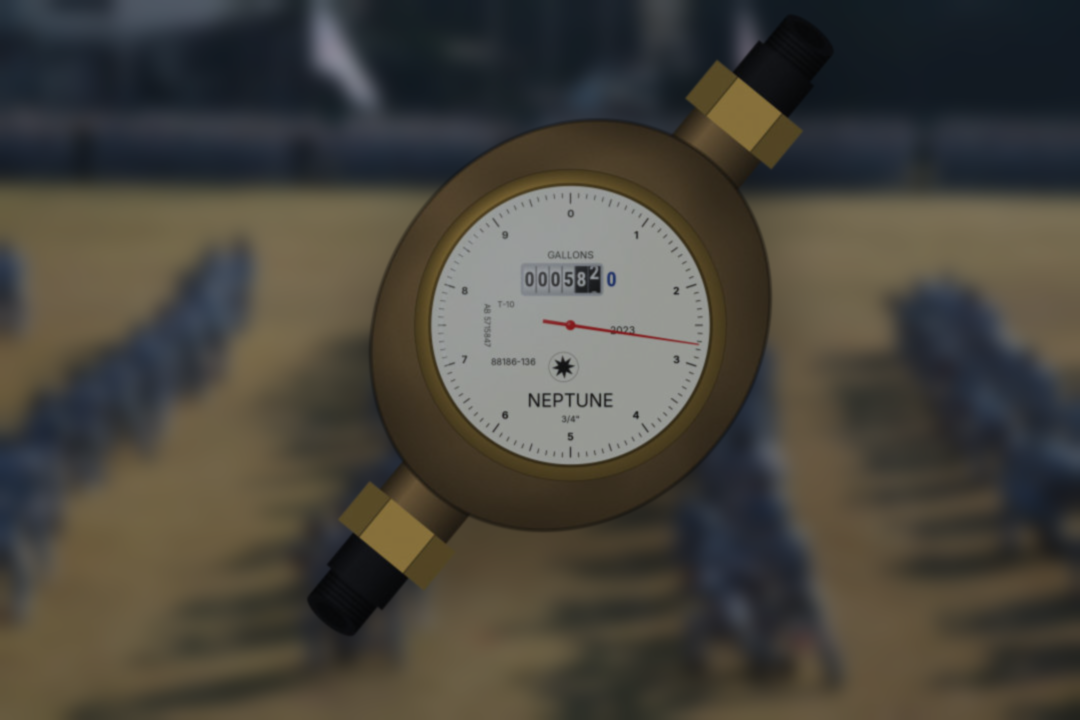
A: 5822.7 gal
